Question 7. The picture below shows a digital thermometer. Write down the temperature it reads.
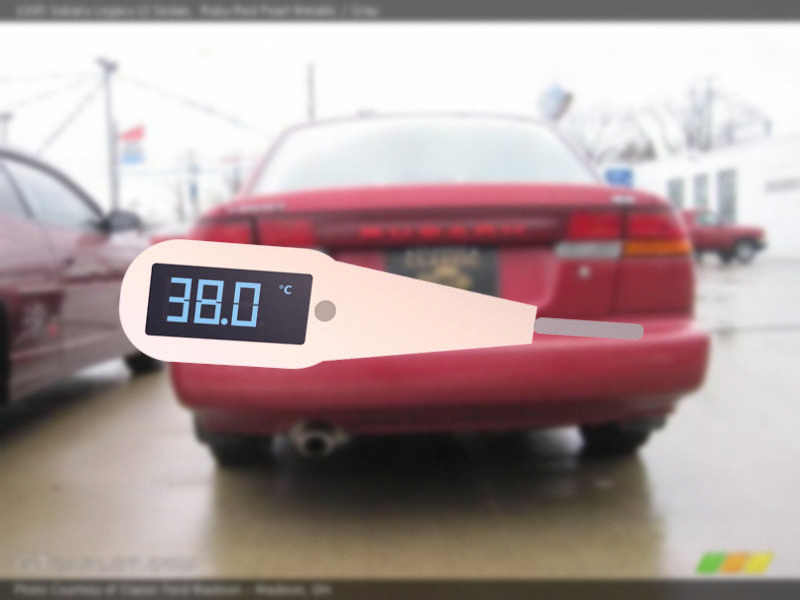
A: 38.0 °C
